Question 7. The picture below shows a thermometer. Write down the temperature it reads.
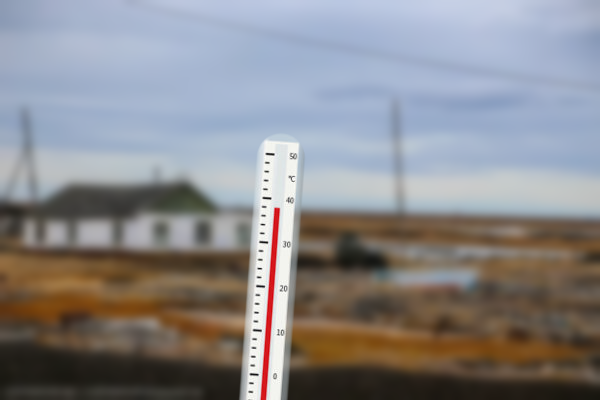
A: 38 °C
